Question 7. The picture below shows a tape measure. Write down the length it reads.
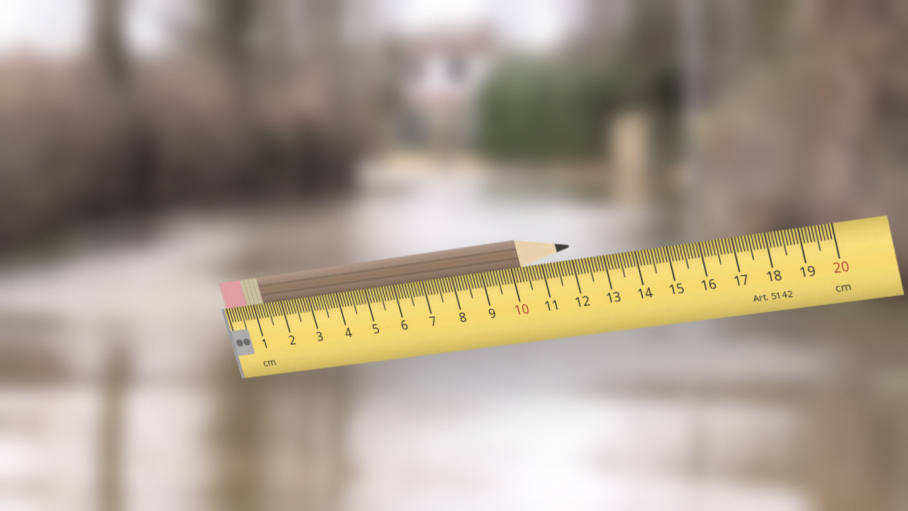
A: 12 cm
